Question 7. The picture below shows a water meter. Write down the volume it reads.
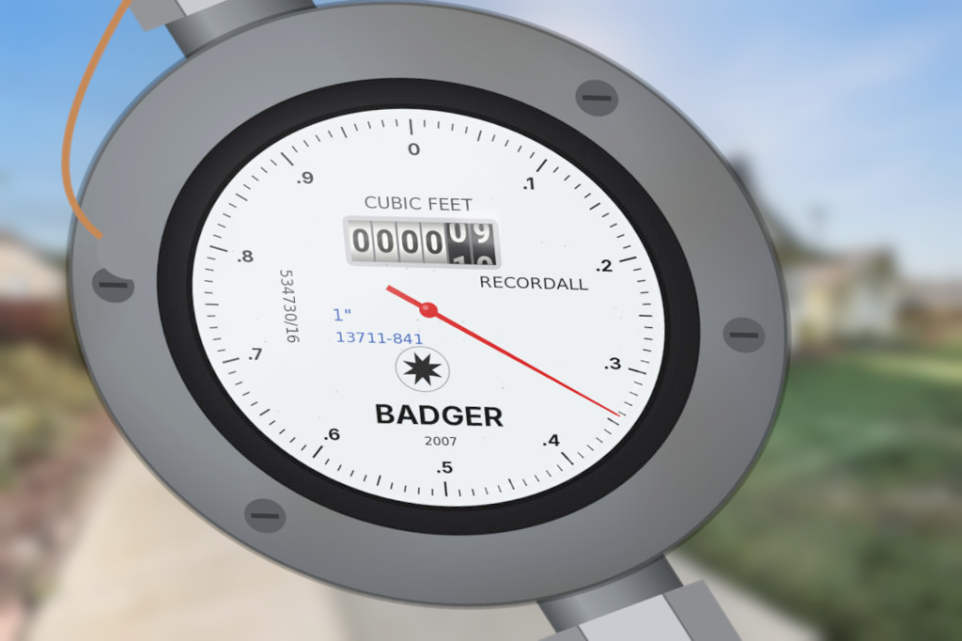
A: 9.34 ft³
